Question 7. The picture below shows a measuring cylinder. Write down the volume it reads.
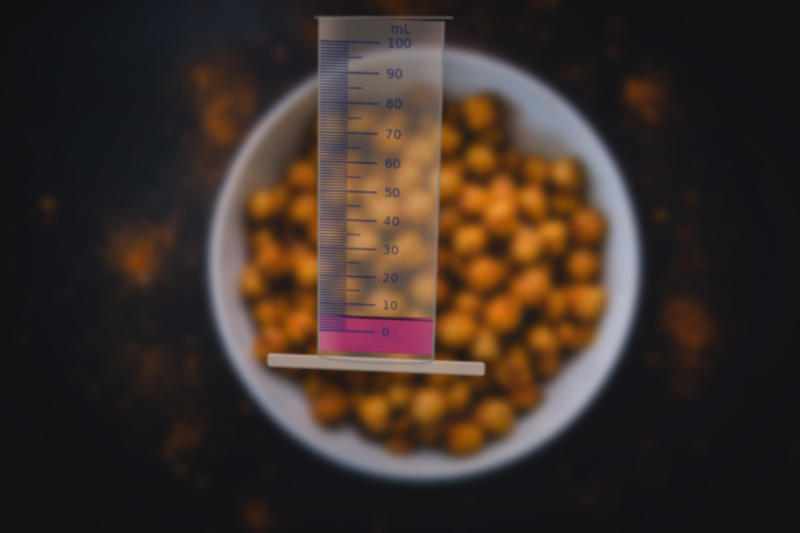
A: 5 mL
